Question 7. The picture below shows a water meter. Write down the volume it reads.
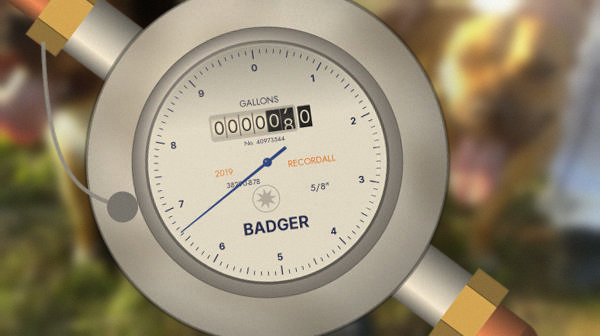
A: 76.6 gal
